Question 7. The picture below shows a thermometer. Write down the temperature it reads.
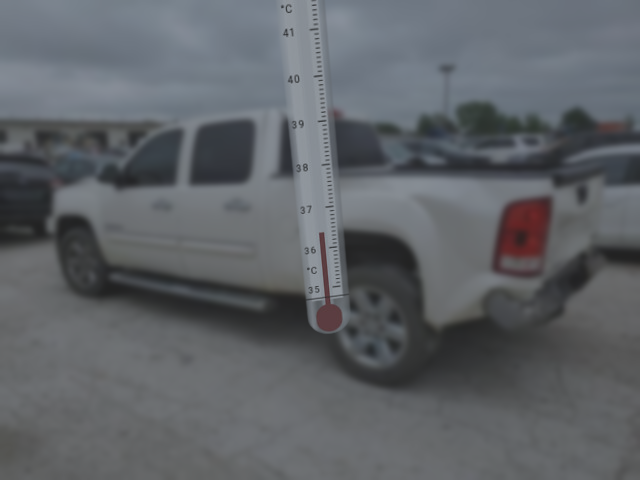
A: 36.4 °C
